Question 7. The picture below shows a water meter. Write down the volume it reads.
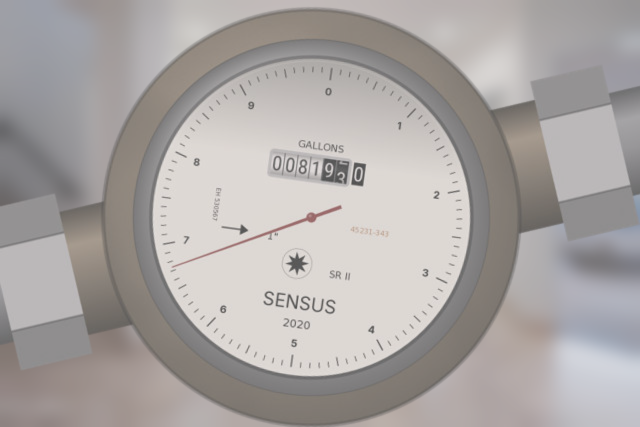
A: 81926.7 gal
